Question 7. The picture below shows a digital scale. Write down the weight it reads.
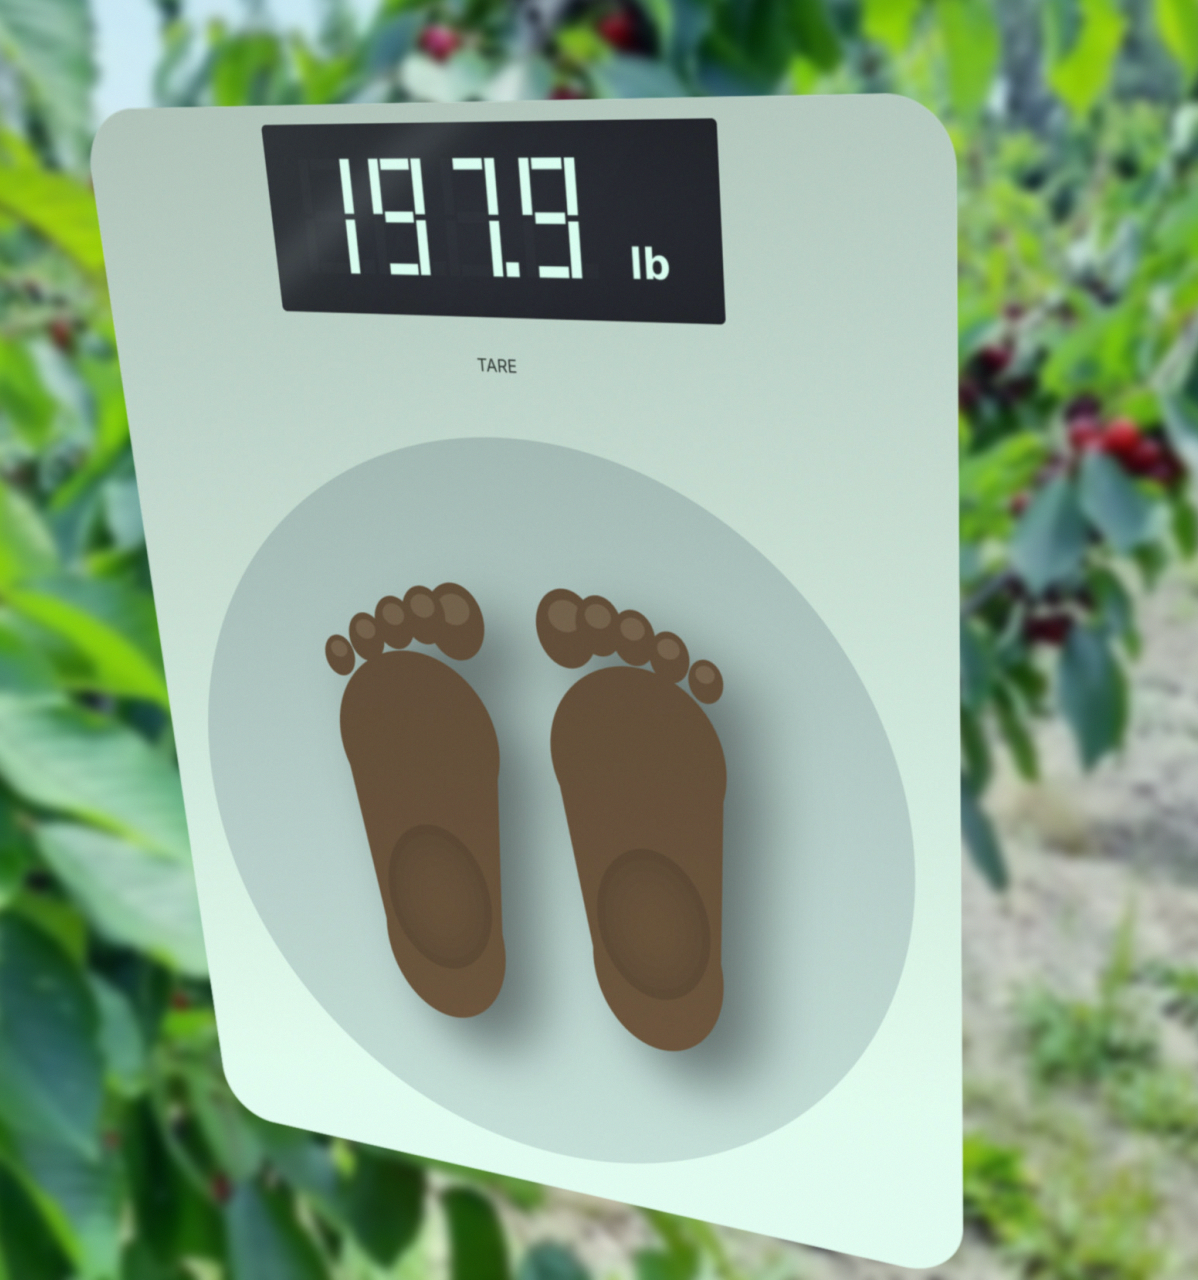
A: 197.9 lb
